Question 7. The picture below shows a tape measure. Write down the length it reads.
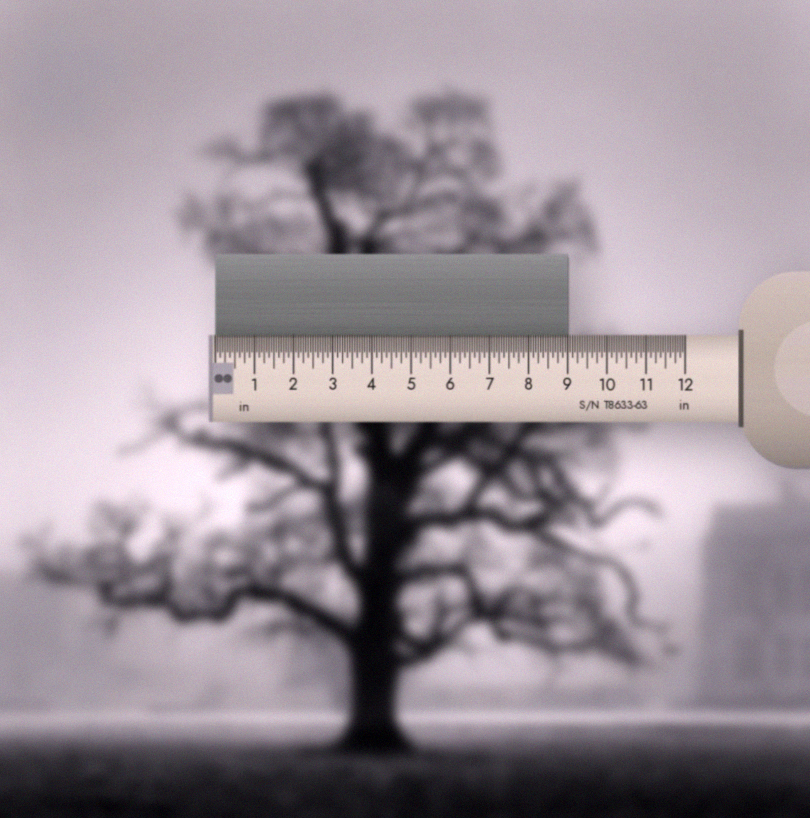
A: 9 in
